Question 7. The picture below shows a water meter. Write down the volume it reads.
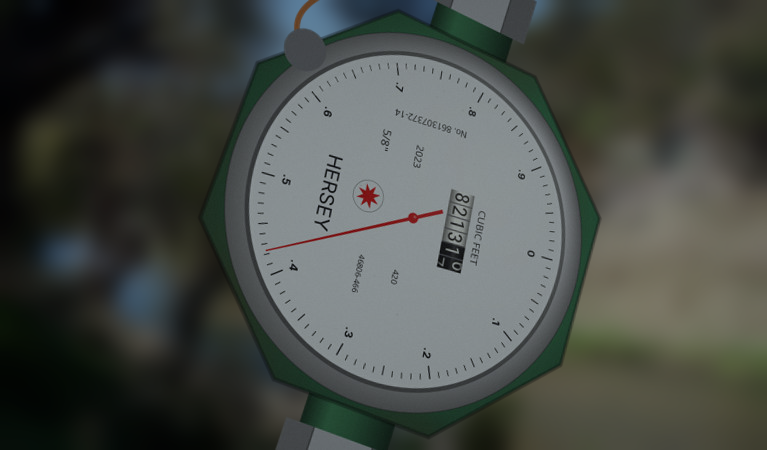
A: 821316.42 ft³
